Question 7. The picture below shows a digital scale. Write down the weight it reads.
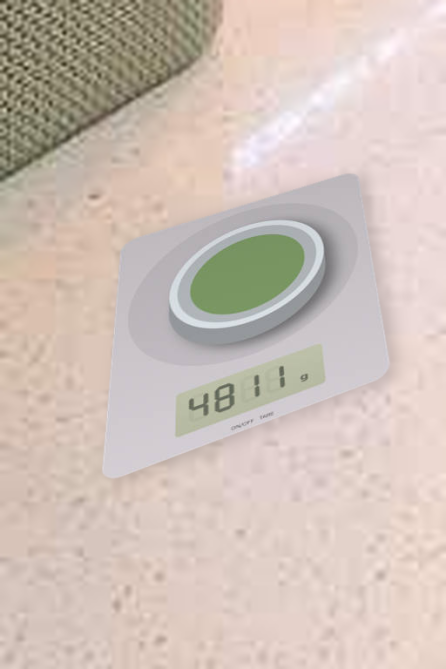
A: 4811 g
